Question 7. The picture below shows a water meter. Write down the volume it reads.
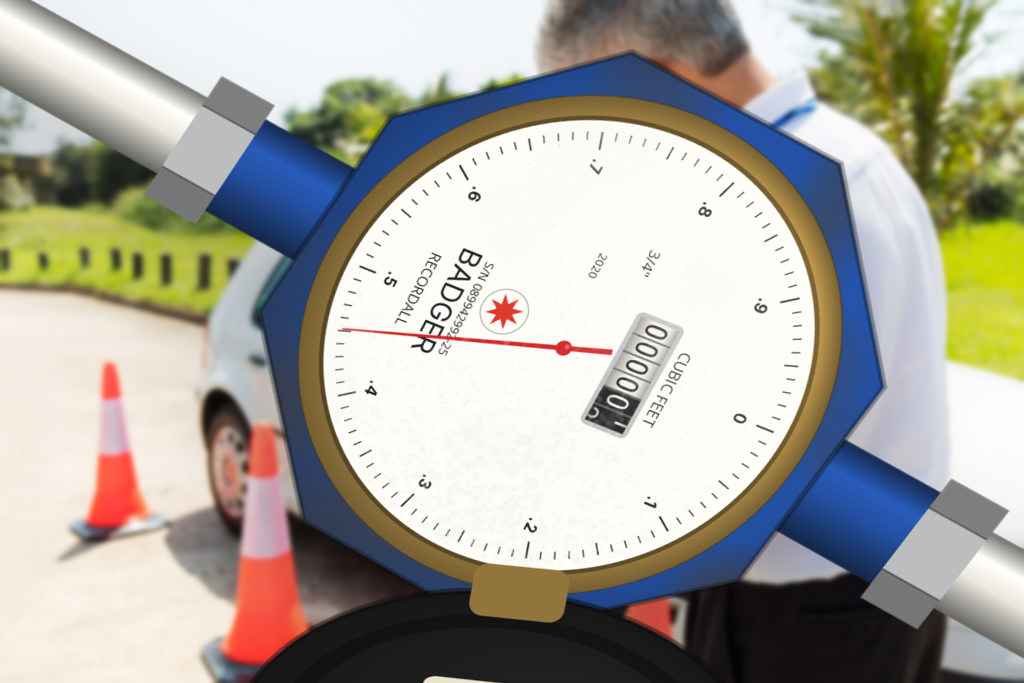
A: 1.45 ft³
